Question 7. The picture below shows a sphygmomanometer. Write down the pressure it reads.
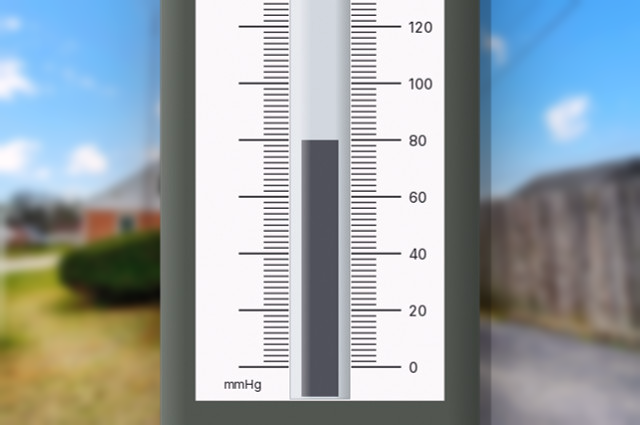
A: 80 mmHg
